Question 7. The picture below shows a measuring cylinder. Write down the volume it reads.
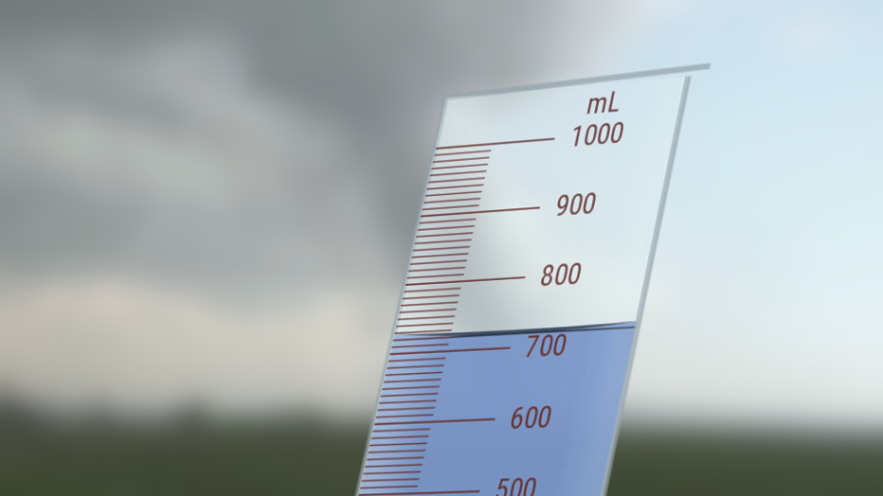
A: 720 mL
